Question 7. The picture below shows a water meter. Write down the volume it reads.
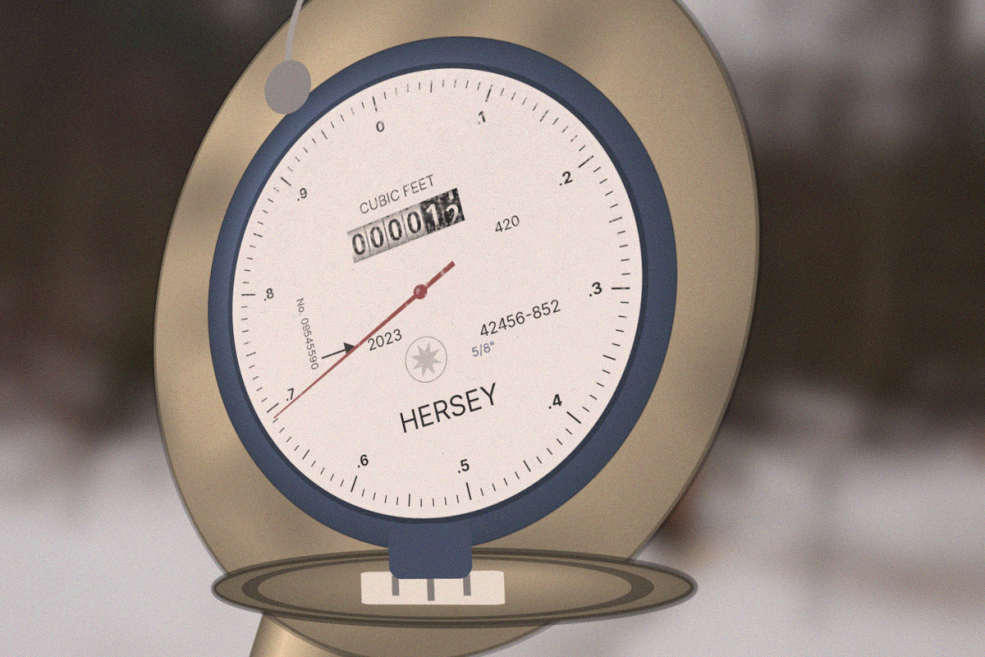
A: 11.69 ft³
